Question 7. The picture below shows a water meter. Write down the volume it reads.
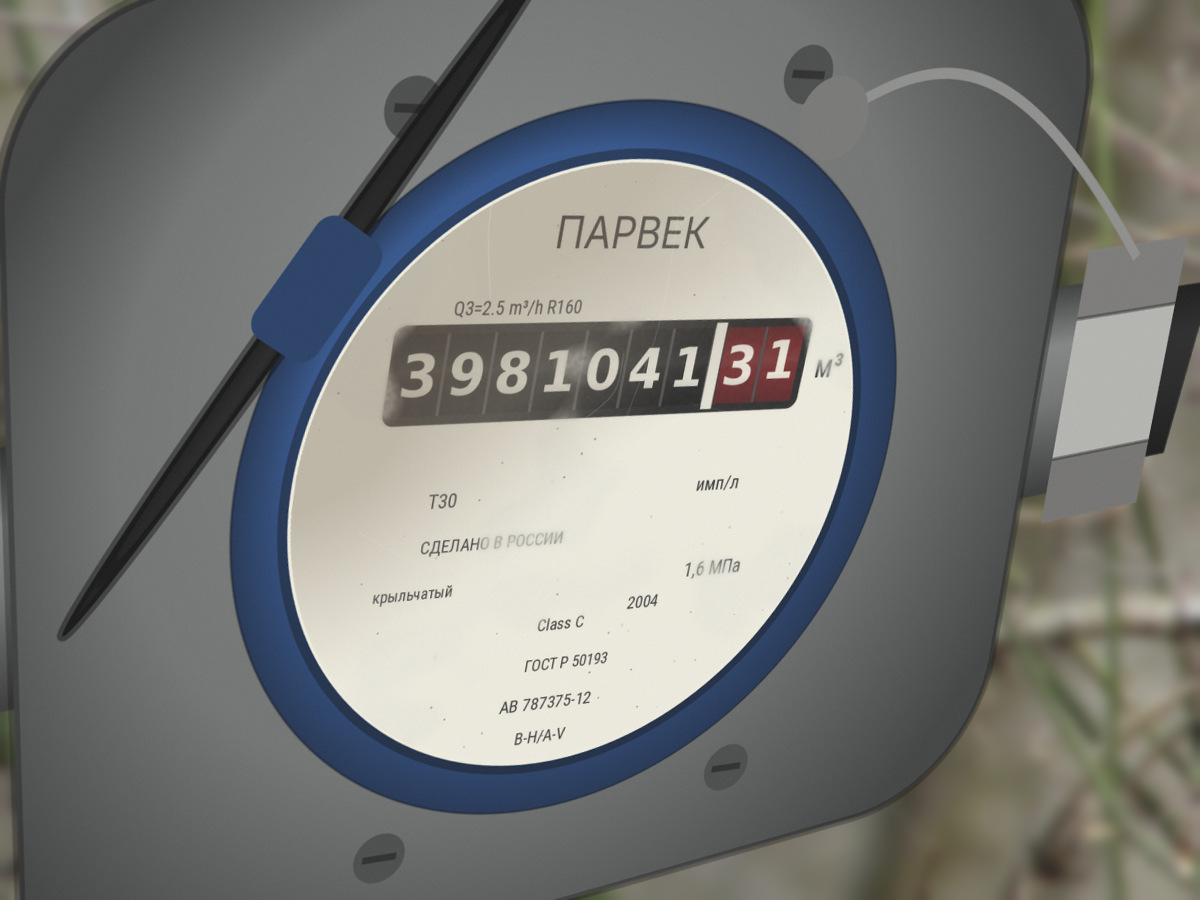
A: 3981041.31 m³
